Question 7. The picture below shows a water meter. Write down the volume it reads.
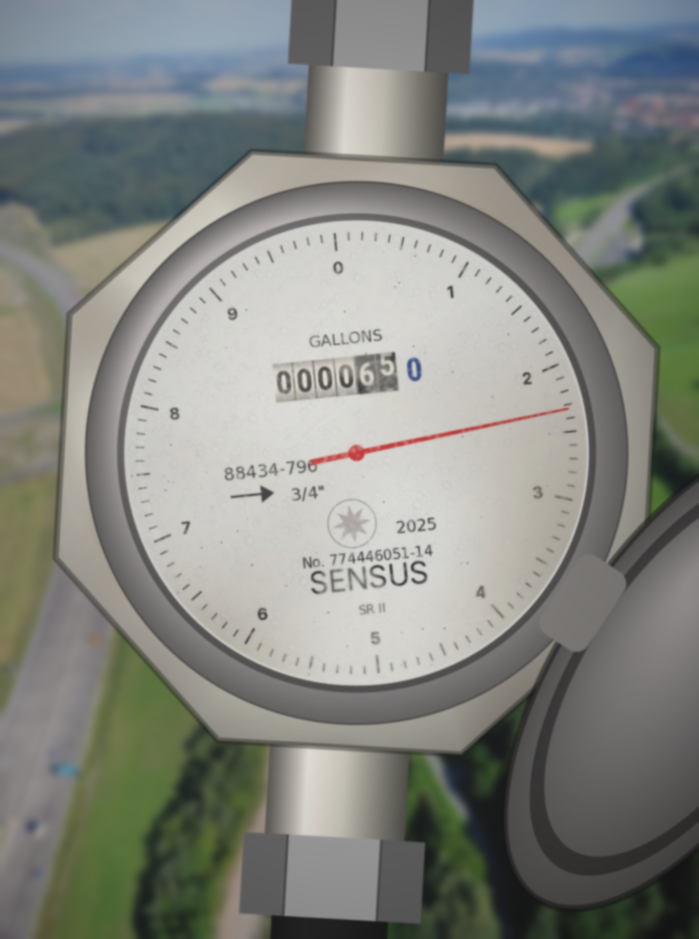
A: 652.3 gal
